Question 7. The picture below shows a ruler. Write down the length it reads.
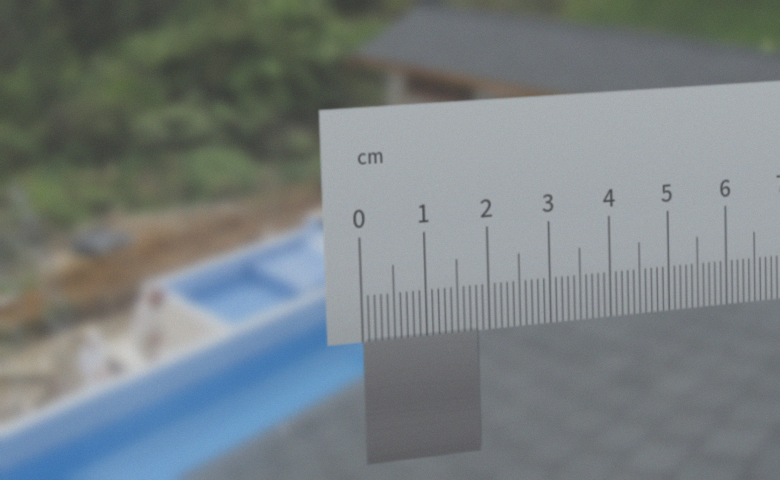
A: 1.8 cm
